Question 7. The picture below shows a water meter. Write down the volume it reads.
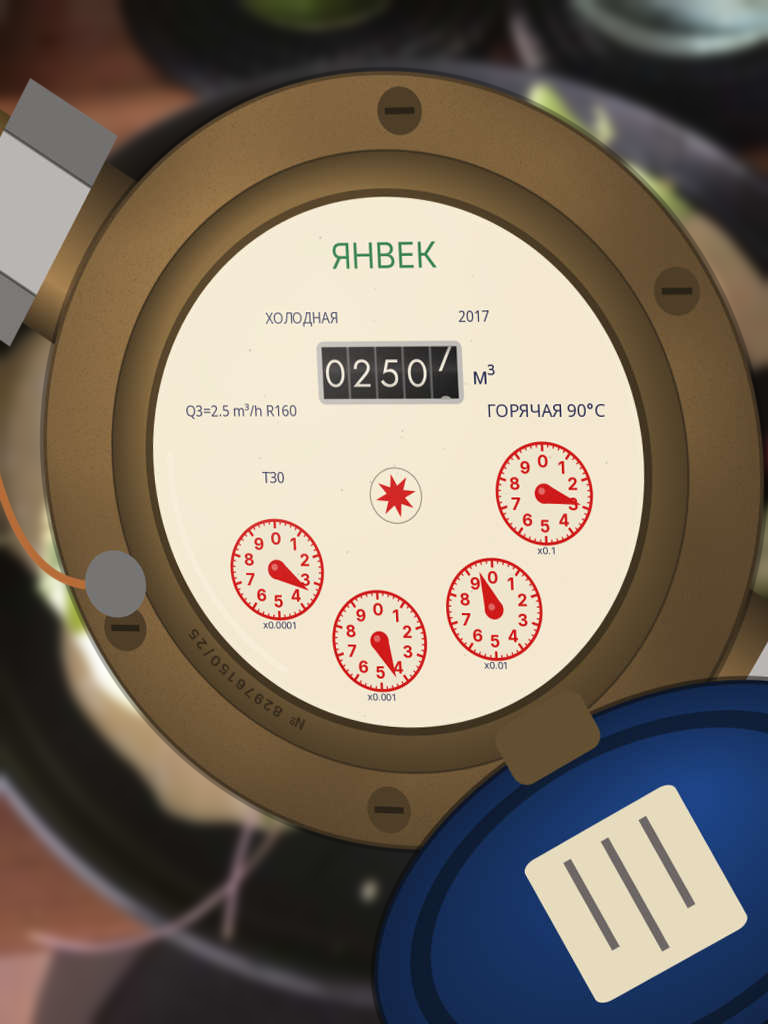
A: 2507.2943 m³
